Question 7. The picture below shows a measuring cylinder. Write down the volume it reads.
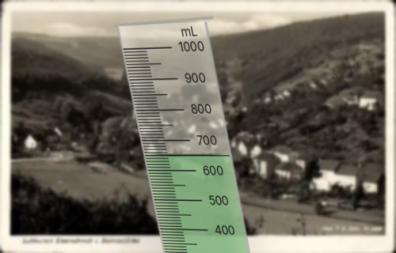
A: 650 mL
